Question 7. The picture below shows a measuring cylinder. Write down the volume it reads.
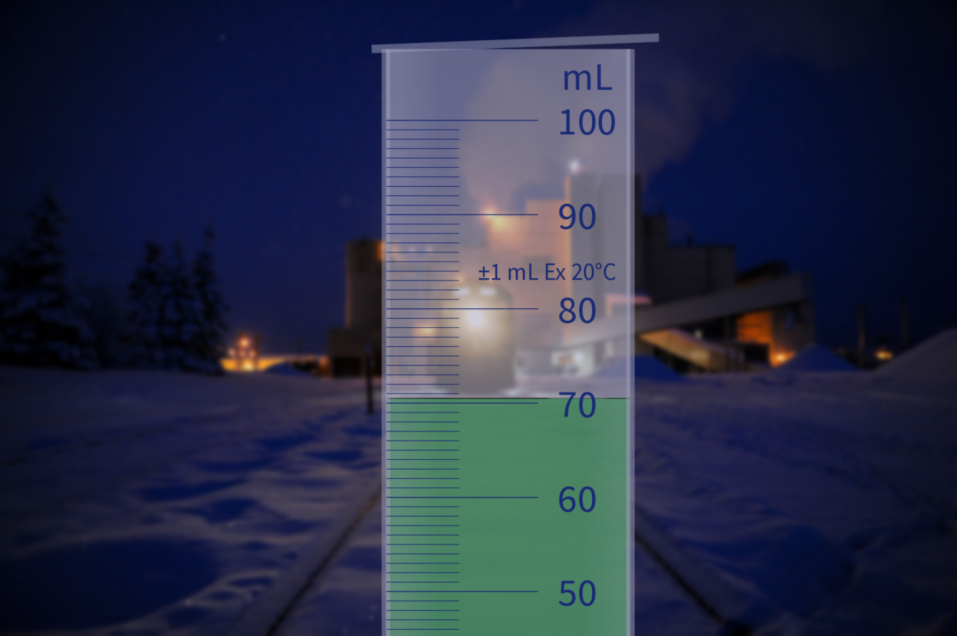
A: 70.5 mL
